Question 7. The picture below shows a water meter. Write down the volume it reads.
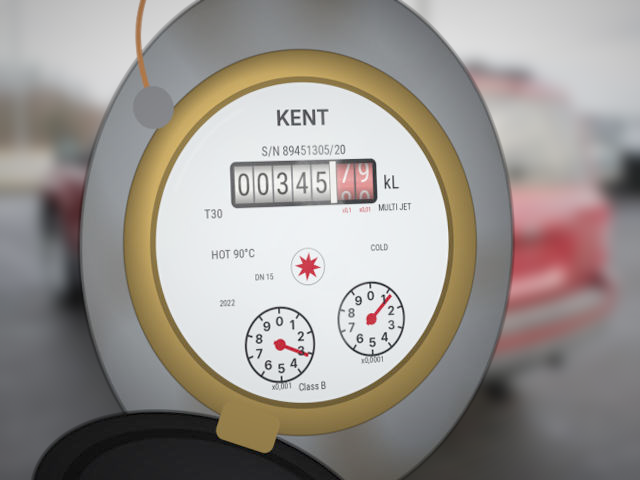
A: 345.7931 kL
